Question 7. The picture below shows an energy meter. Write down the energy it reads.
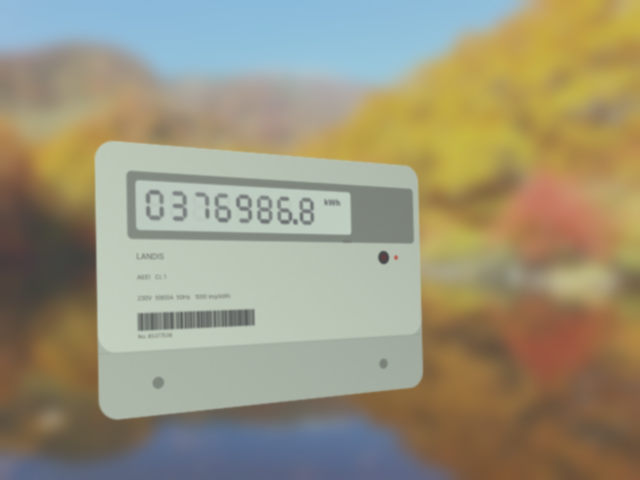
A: 376986.8 kWh
